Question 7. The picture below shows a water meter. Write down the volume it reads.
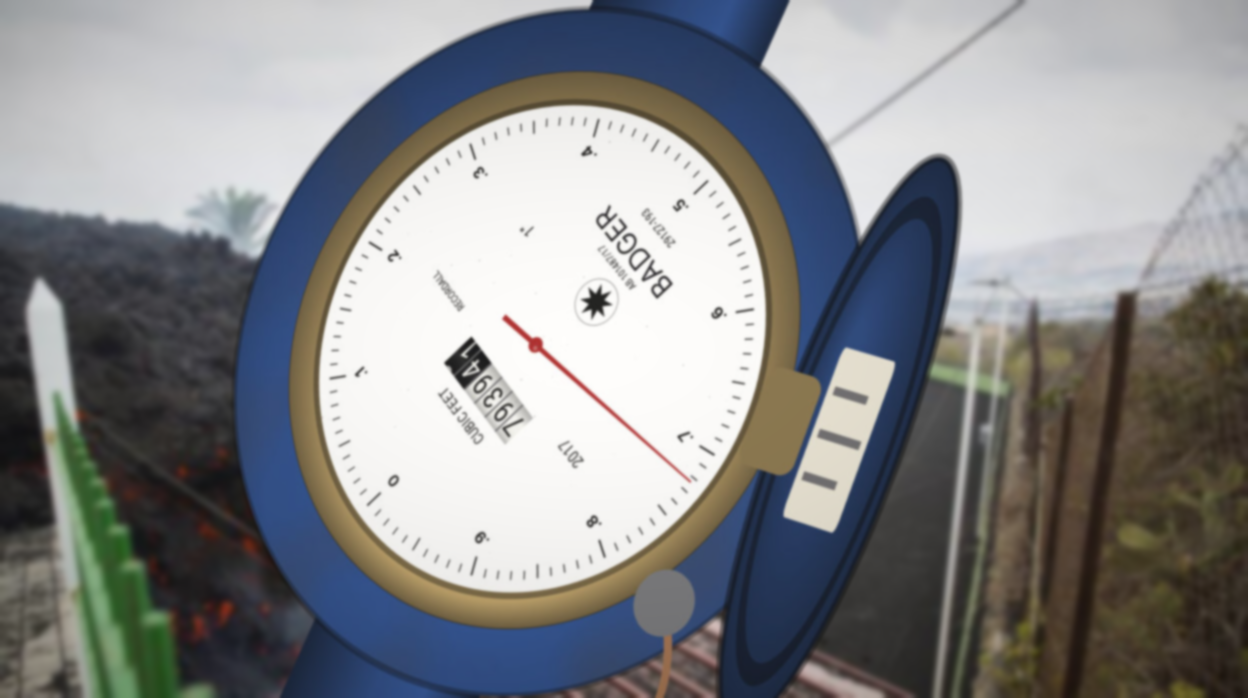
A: 793940.72 ft³
